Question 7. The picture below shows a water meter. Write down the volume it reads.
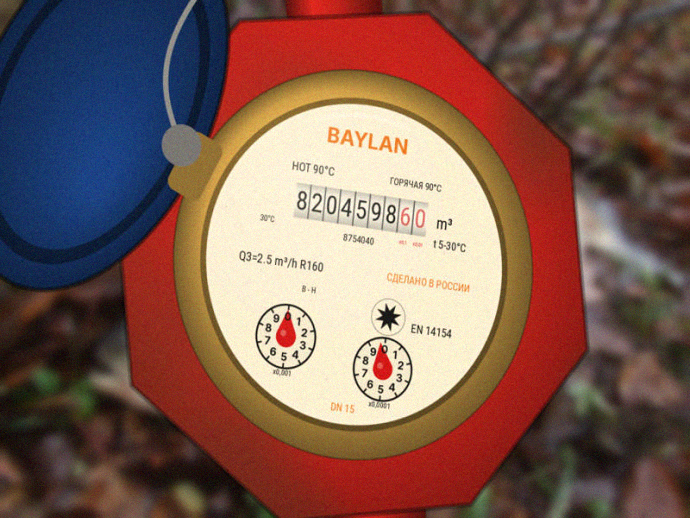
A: 8204598.5999 m³
